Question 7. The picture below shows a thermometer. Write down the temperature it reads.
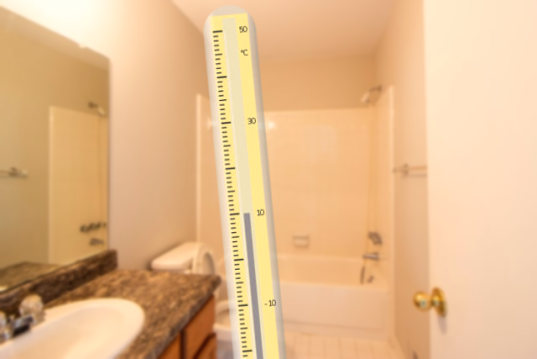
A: 10 °C
